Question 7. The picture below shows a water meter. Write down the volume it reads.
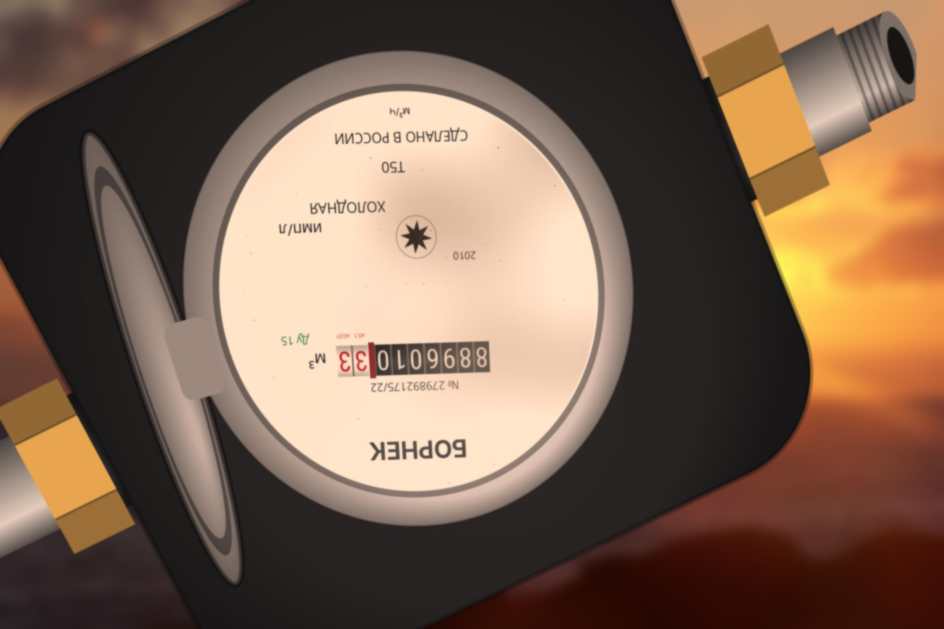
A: 8896010.33 m³
